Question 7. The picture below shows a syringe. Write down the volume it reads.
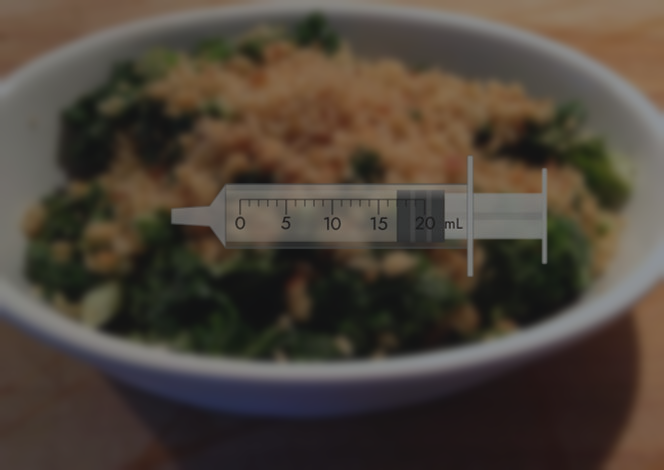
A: 17 mL
